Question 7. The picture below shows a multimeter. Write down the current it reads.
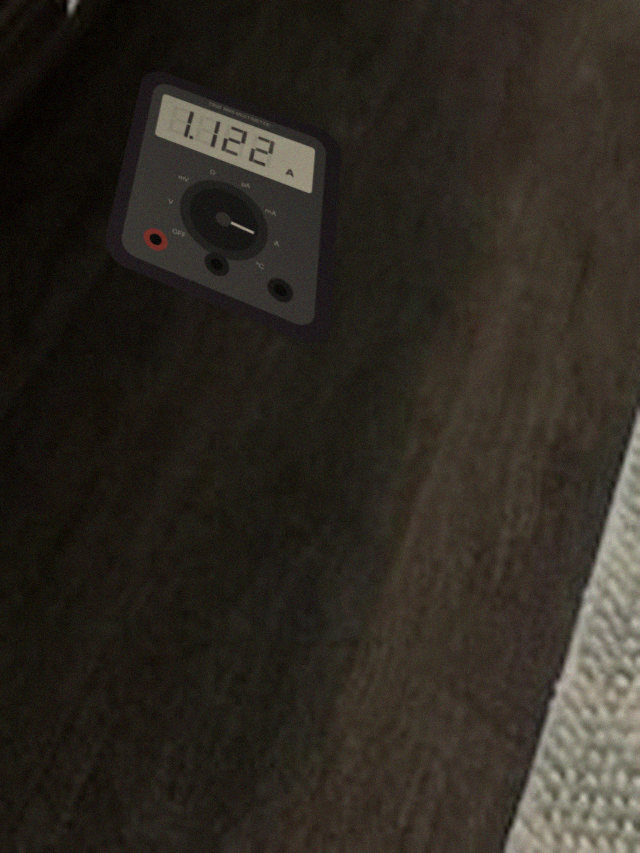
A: 1.122 A
